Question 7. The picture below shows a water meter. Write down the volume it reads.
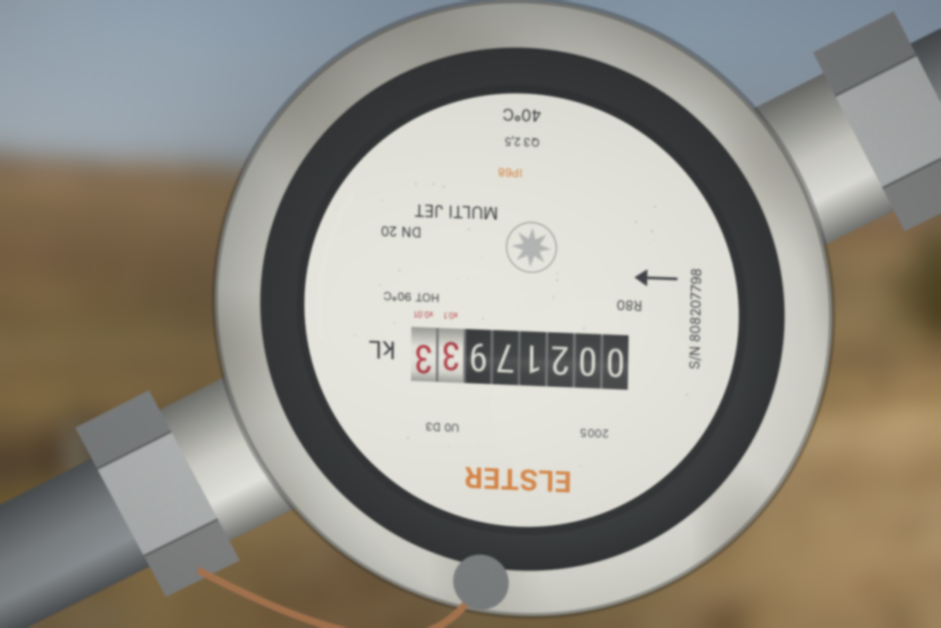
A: 2179.33 kL
